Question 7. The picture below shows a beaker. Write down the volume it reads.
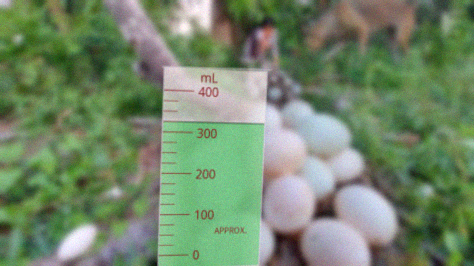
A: 325 mL
